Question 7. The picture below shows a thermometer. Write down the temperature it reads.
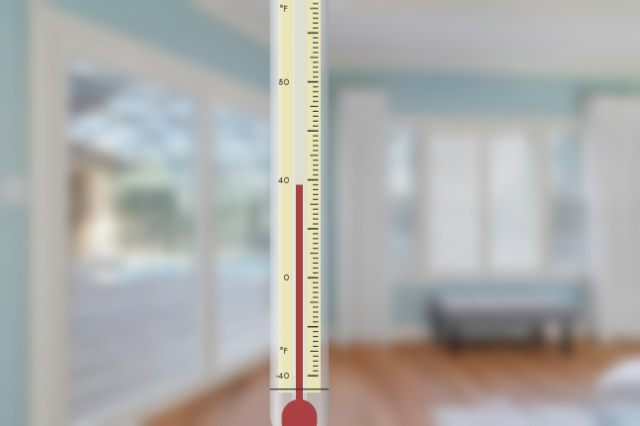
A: 38 °F
